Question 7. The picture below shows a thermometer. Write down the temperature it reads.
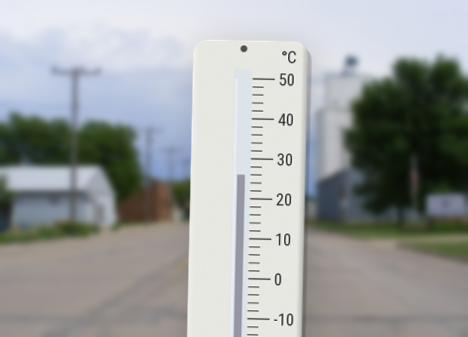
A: 26 °C
